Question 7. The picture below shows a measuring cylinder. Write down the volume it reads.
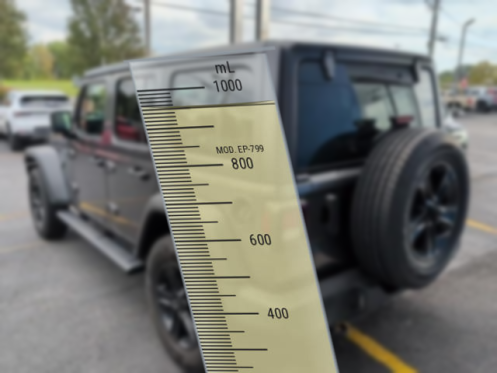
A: 950 mL
